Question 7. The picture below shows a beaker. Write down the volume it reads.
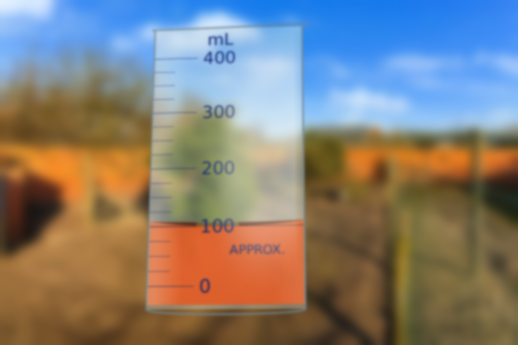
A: 100 mL
